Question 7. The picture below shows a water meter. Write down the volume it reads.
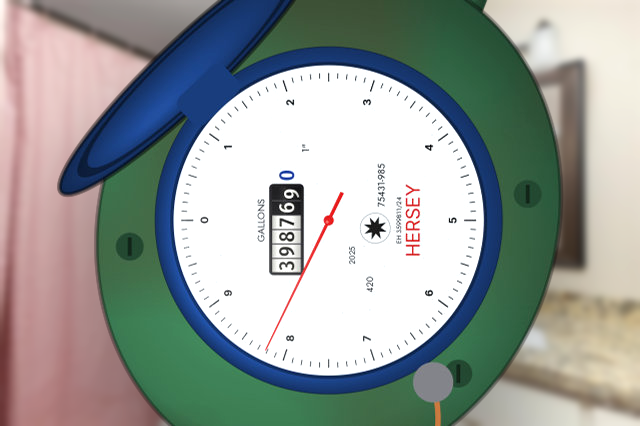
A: 3987688.2 gal
